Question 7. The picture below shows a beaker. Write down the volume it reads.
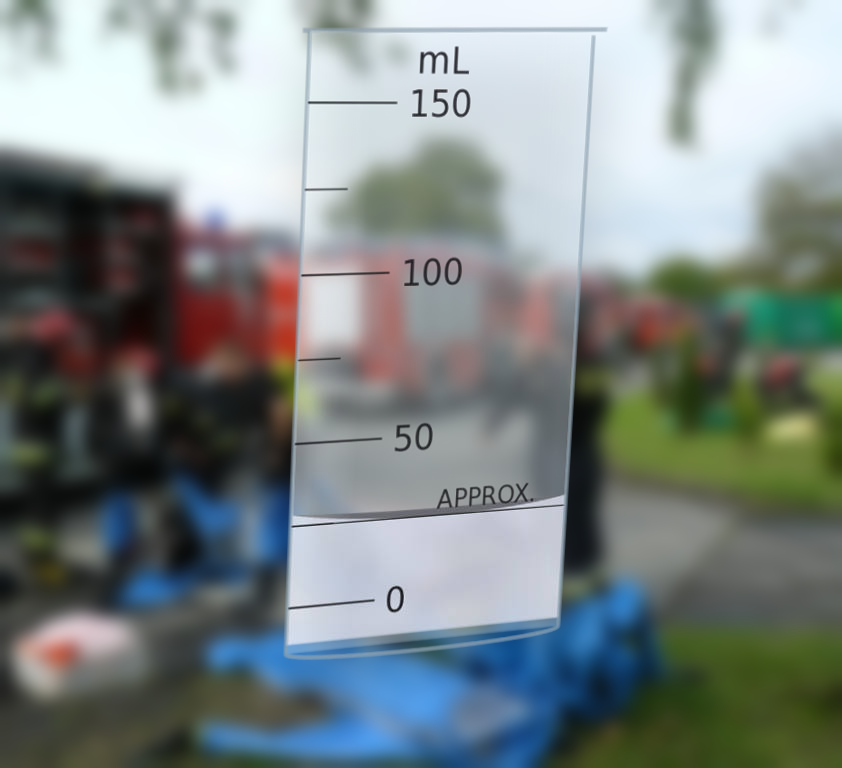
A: 25 mL
